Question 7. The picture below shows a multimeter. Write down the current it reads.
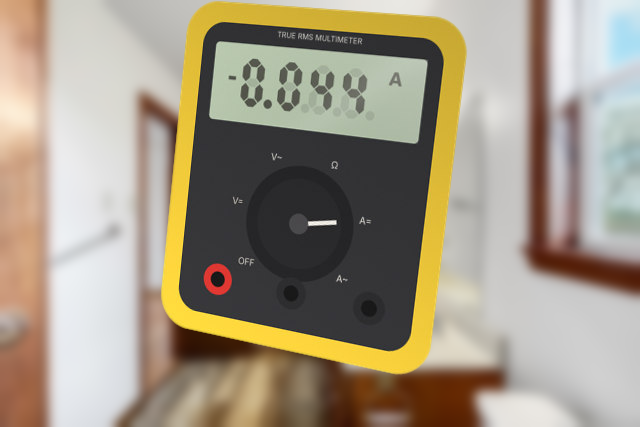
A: -0.044 A
